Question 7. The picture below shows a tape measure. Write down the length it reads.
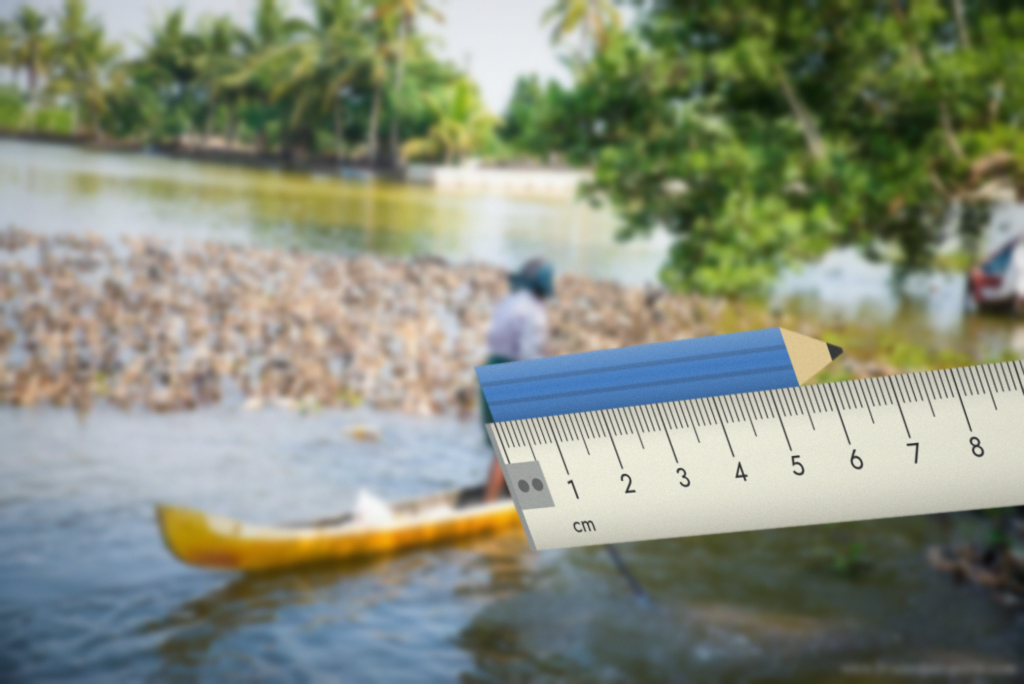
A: 6.4 cm
